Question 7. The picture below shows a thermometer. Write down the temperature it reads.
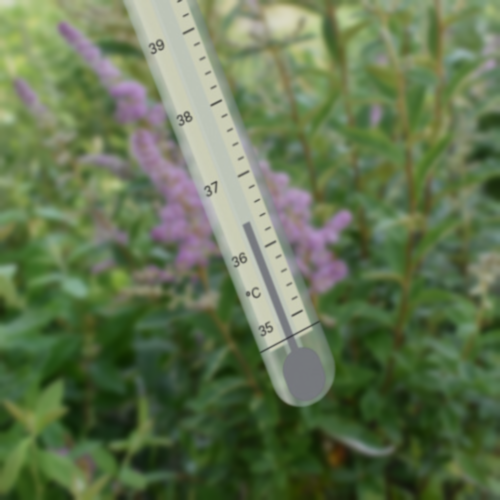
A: 36.4 °C
